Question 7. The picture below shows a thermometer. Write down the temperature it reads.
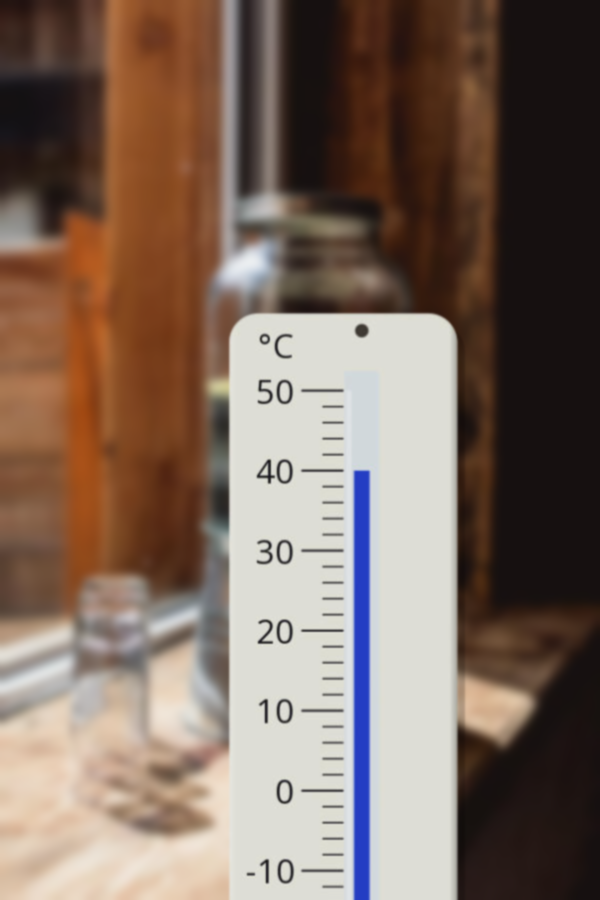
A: 40 °C
